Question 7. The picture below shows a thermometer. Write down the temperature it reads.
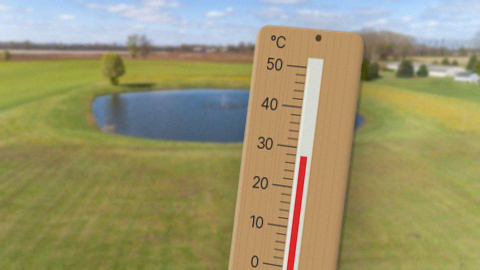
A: 28 °C
